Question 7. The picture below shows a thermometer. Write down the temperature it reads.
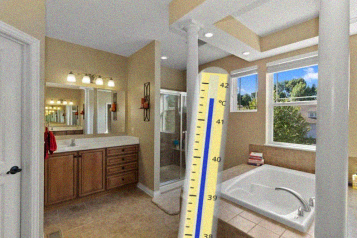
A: 41.6 °C
